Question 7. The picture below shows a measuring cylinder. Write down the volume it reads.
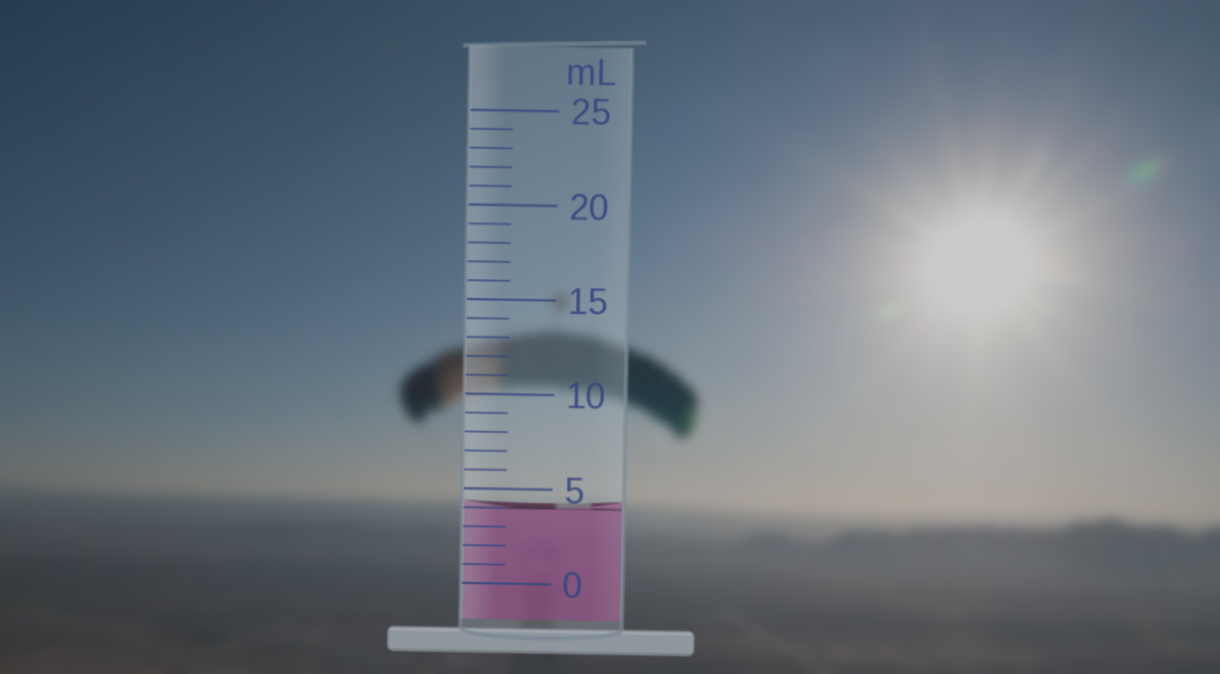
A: 4 mL
